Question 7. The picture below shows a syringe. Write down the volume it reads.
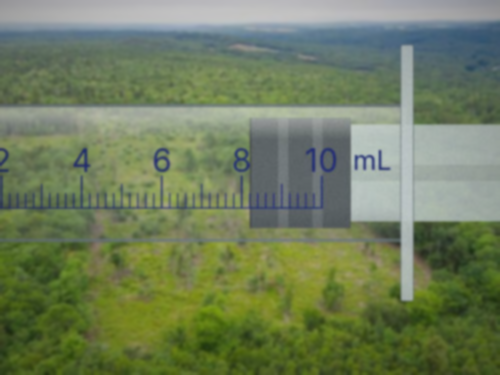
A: 8.2 mL
